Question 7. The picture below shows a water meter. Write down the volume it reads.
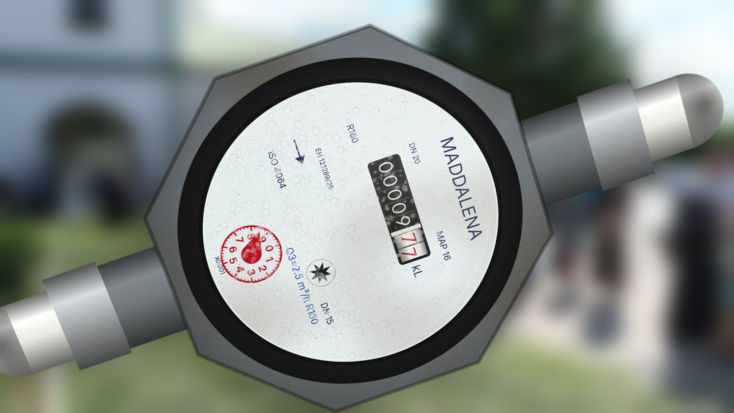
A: 9.768 kL
